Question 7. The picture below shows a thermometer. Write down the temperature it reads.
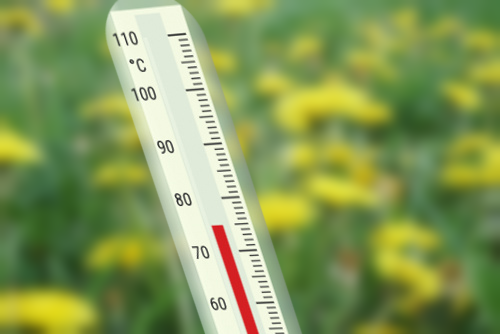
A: 75 °C
